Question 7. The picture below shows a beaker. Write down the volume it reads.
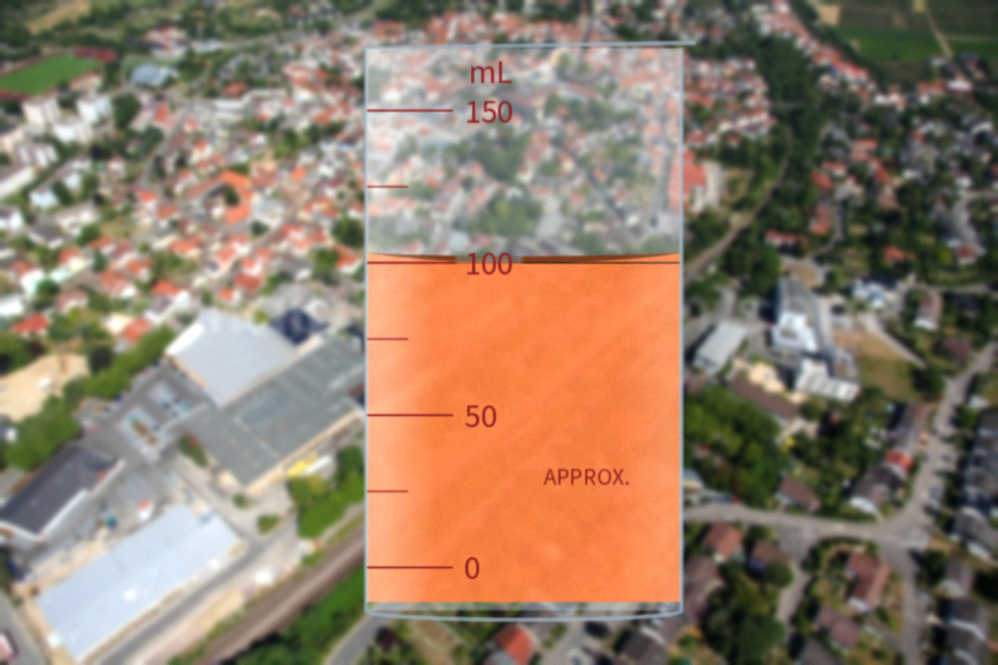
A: 100 mL
